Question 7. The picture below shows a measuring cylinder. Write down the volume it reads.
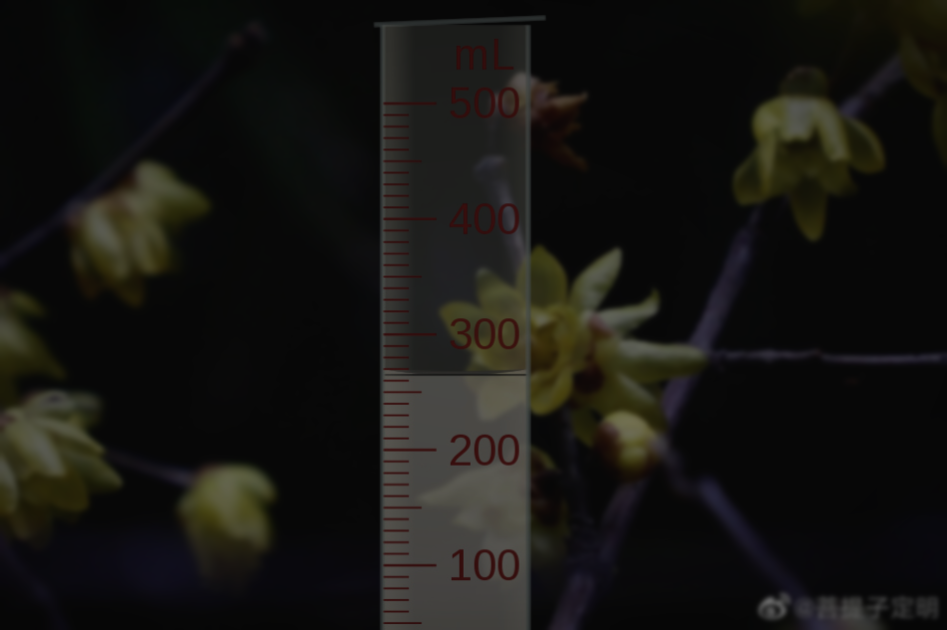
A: 265 mL
